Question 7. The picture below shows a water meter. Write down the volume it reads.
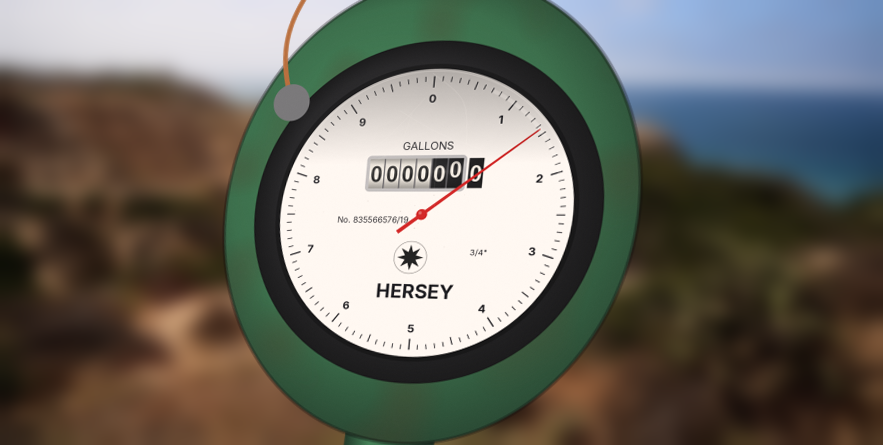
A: 1.4 gal
